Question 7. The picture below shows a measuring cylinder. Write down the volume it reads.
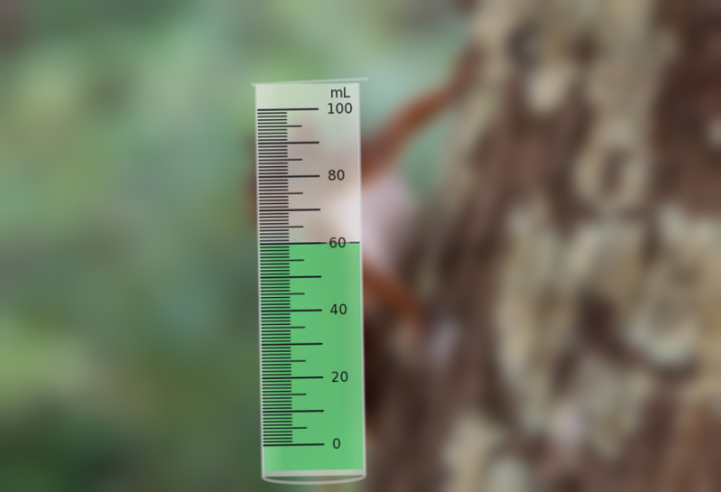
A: 60 mL
